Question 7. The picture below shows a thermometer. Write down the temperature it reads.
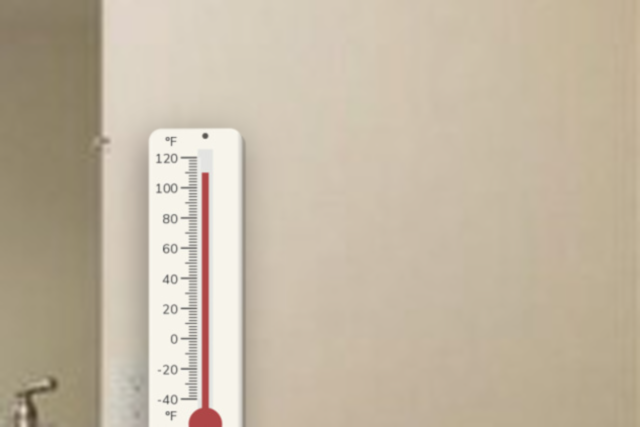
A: 110 °F
